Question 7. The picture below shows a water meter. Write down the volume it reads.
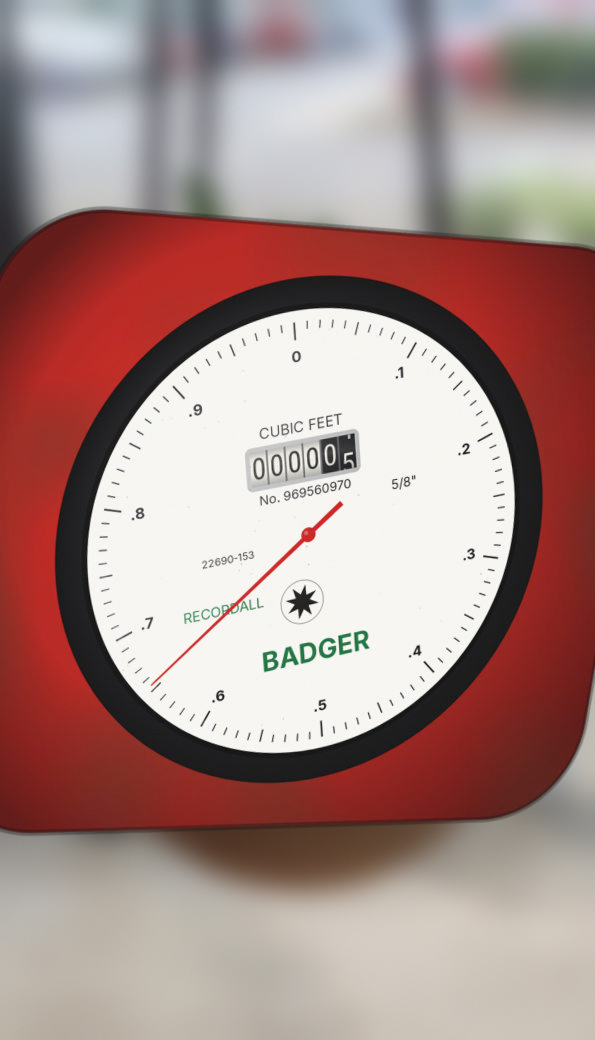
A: 4.65 ft³
